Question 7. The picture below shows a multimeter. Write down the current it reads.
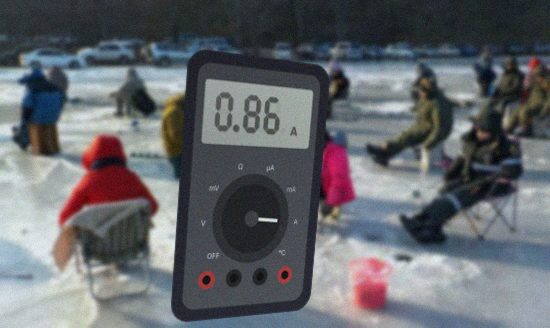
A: 0.86 A
